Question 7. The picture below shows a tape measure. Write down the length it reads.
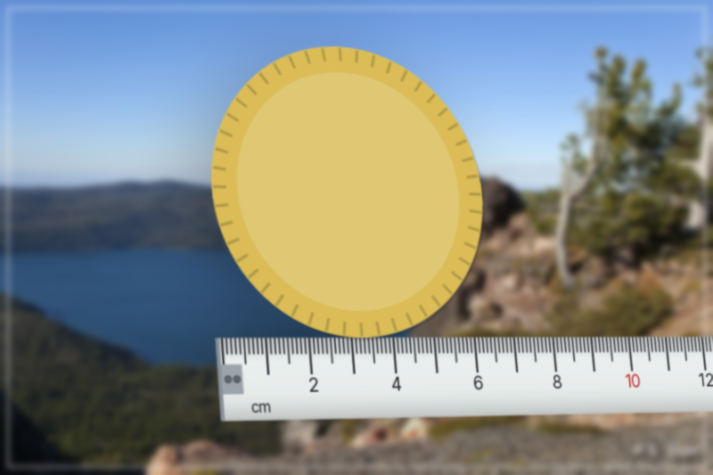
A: 6.5 cm
